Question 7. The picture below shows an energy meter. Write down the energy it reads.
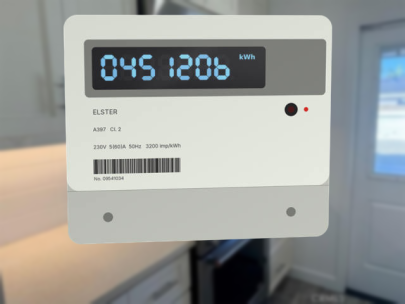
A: 451206 kWh
